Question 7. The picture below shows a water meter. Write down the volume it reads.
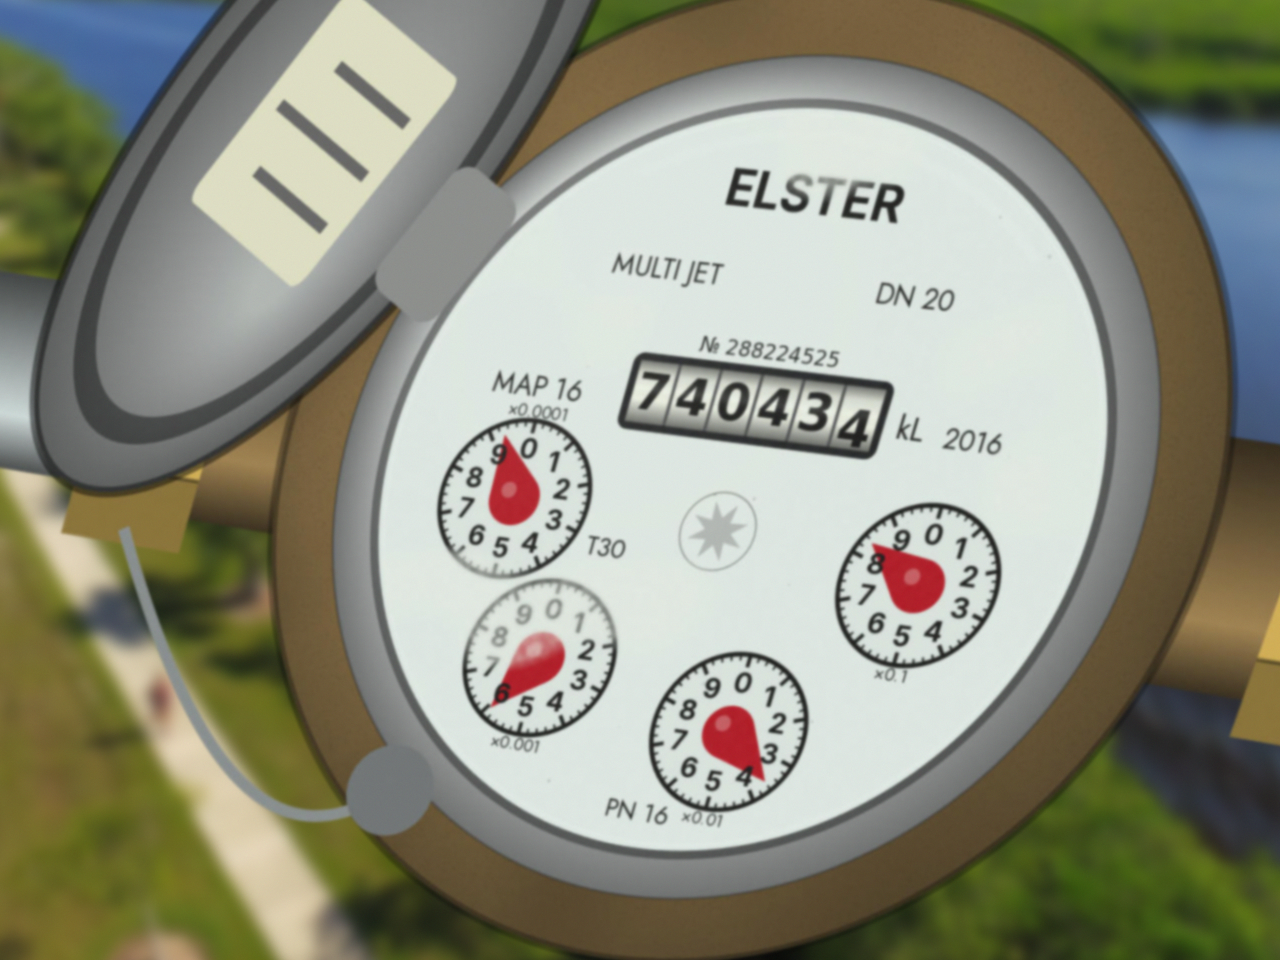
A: 740433.8359 kL
